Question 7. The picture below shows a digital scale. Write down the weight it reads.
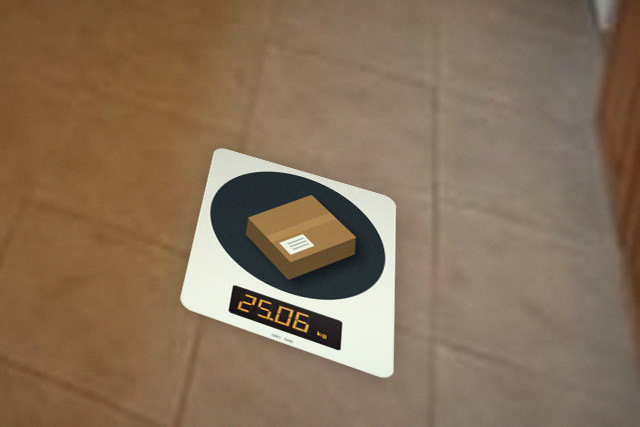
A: 25.06 kg
